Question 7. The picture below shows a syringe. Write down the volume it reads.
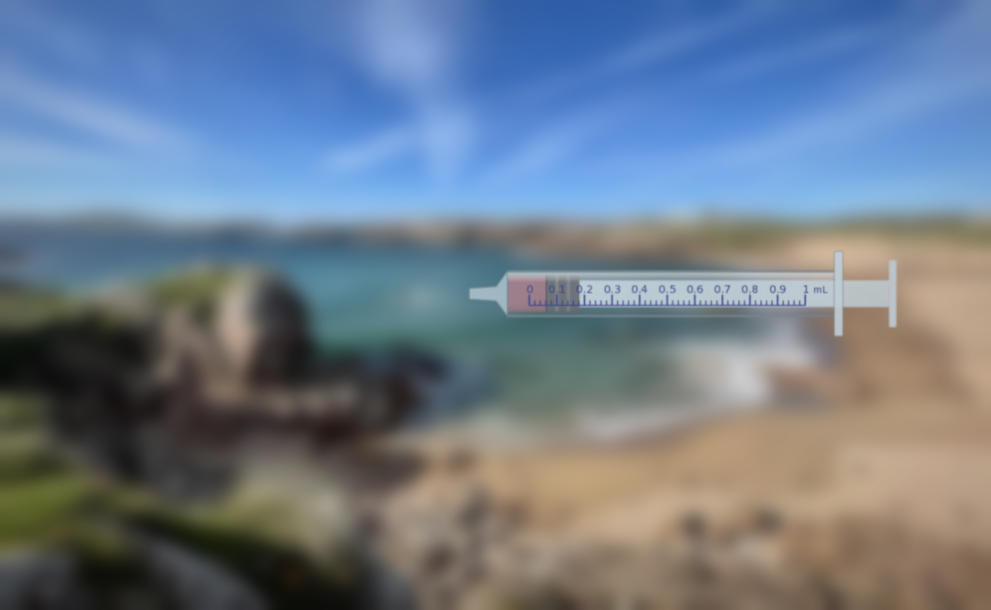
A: 0.06 mL
